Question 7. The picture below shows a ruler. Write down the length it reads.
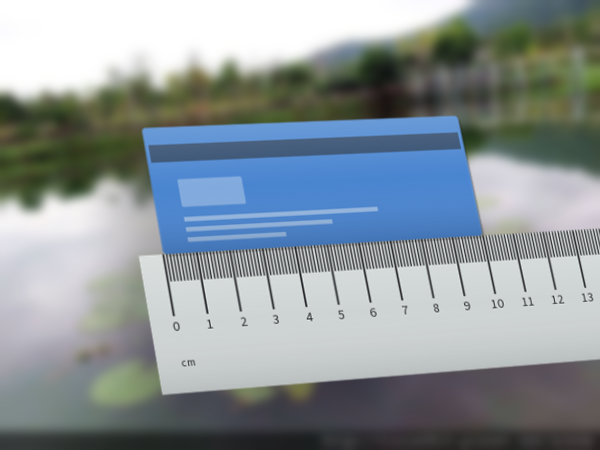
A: 10 cm
